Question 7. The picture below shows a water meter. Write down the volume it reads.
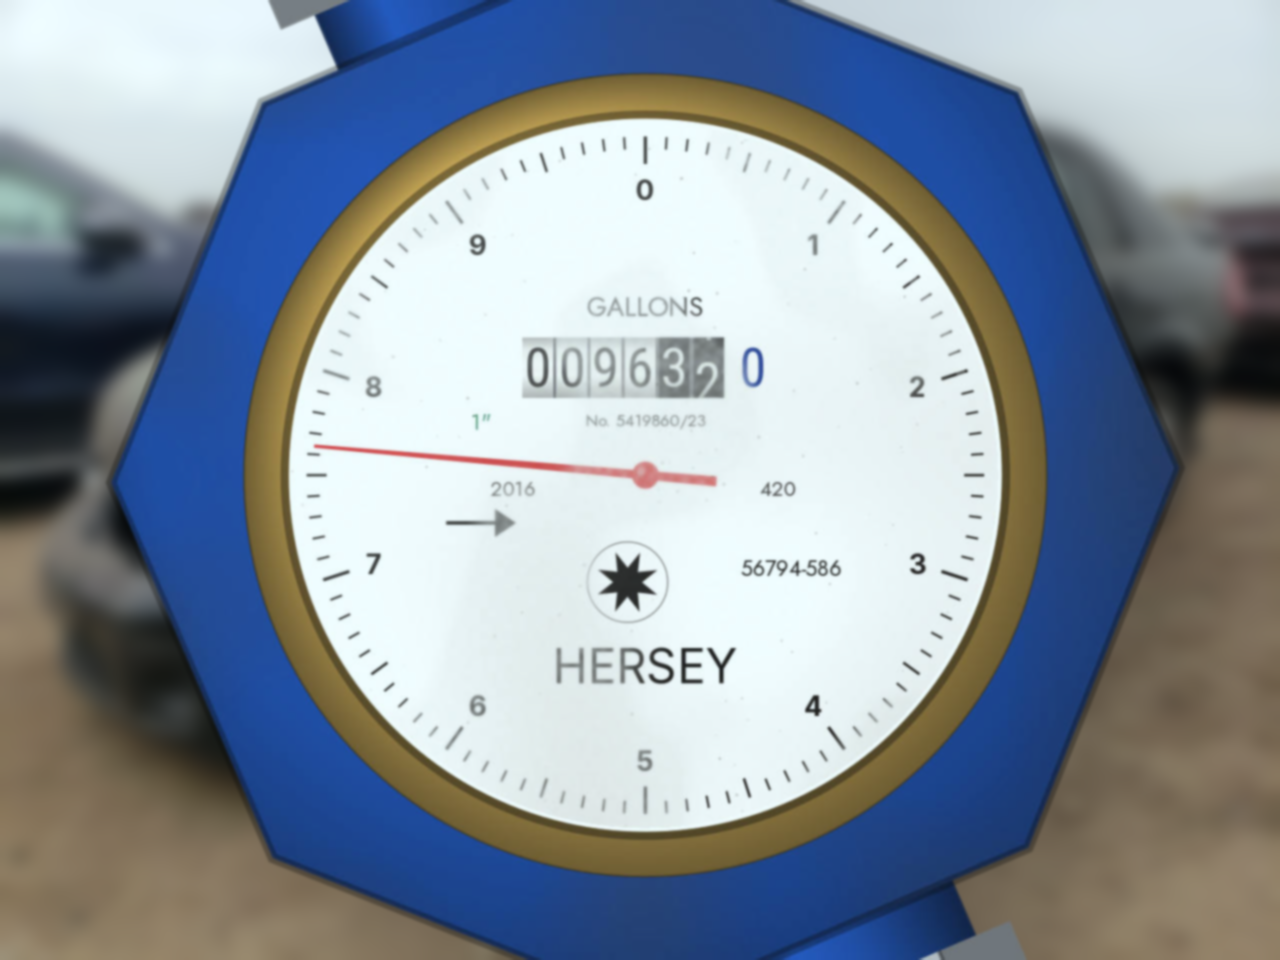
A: 96317.6 gal
